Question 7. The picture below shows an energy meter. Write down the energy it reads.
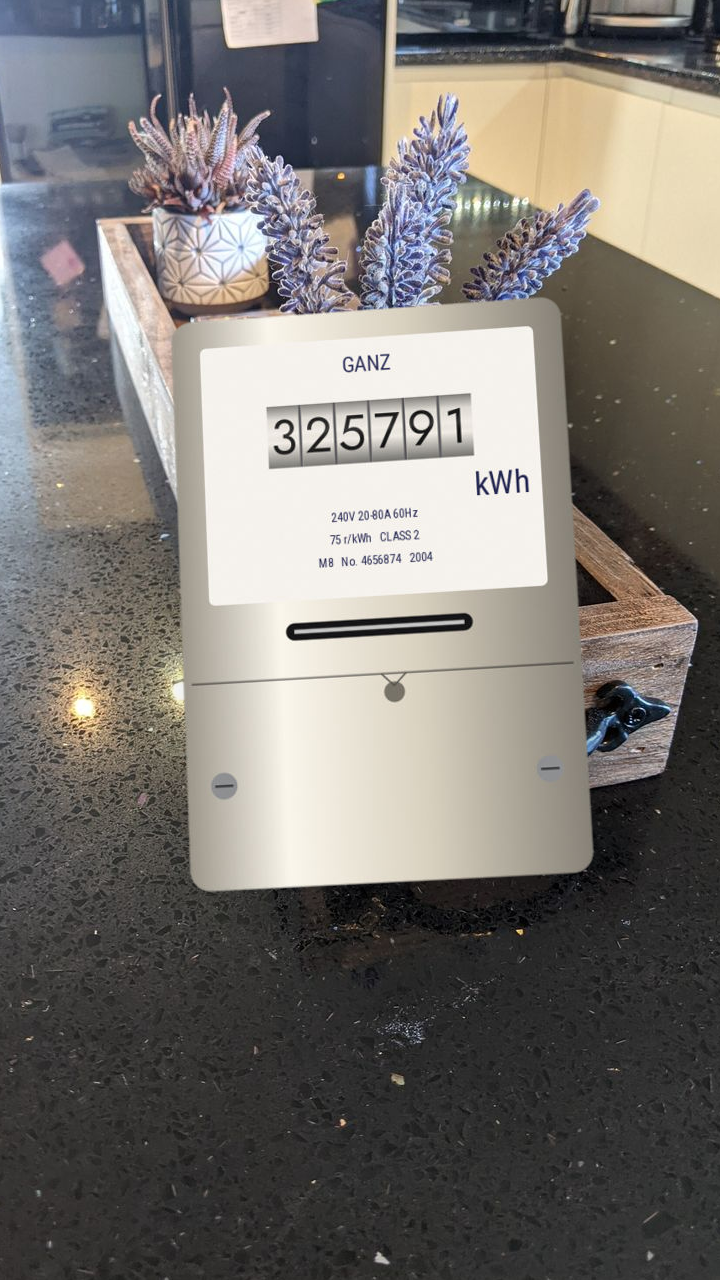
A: 325791 kWh
